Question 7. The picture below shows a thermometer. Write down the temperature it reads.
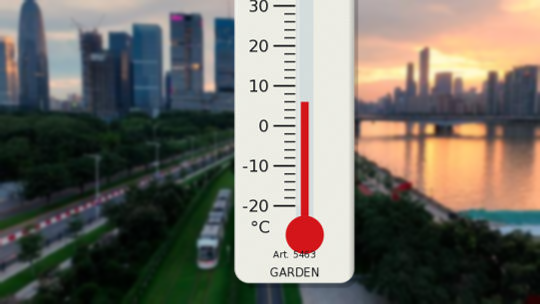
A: 6 °C
